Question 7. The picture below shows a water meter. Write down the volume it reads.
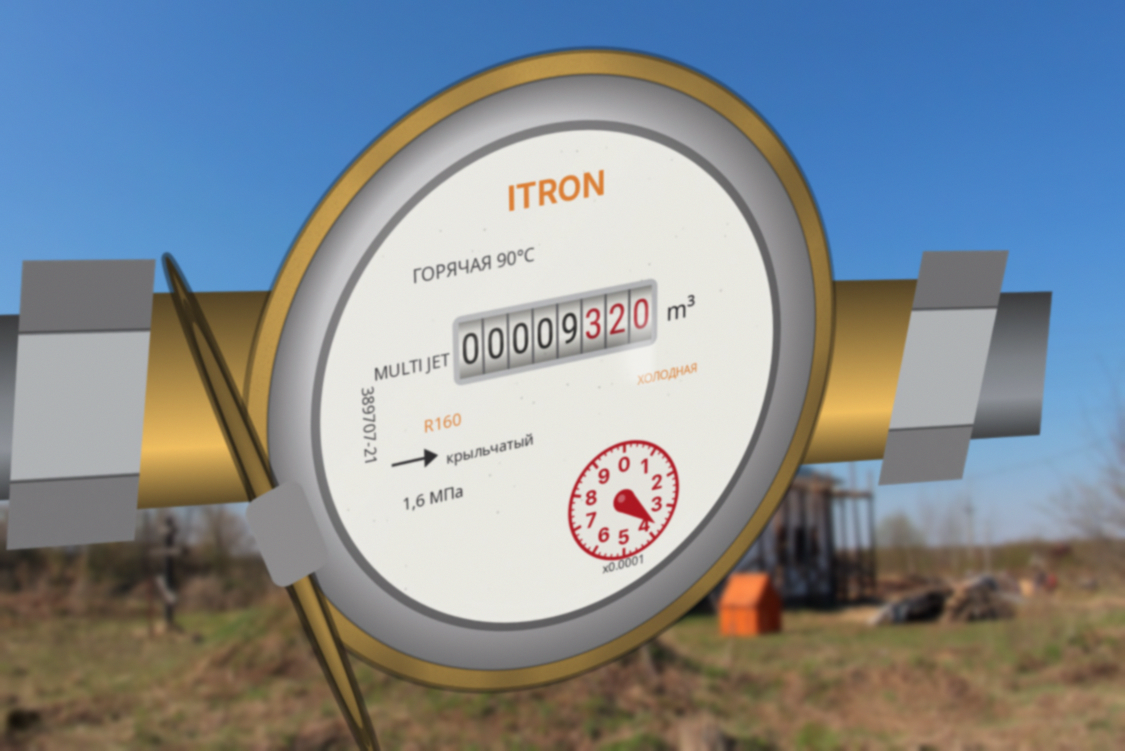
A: 9.3203 m³
